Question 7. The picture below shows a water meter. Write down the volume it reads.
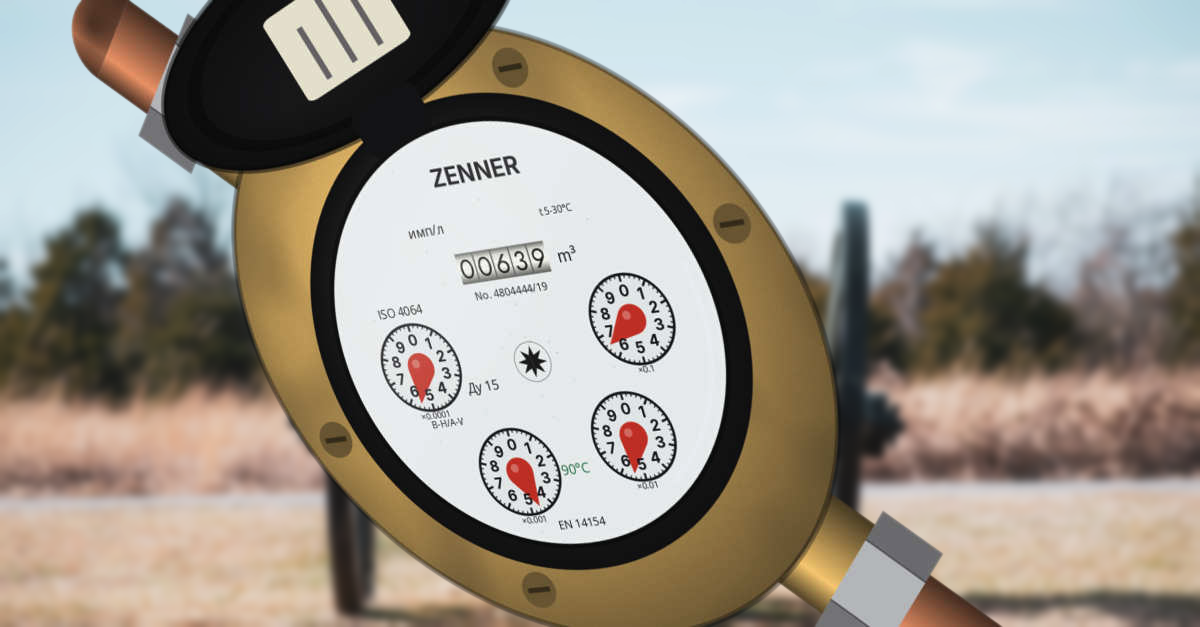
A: 639.6545 m³
